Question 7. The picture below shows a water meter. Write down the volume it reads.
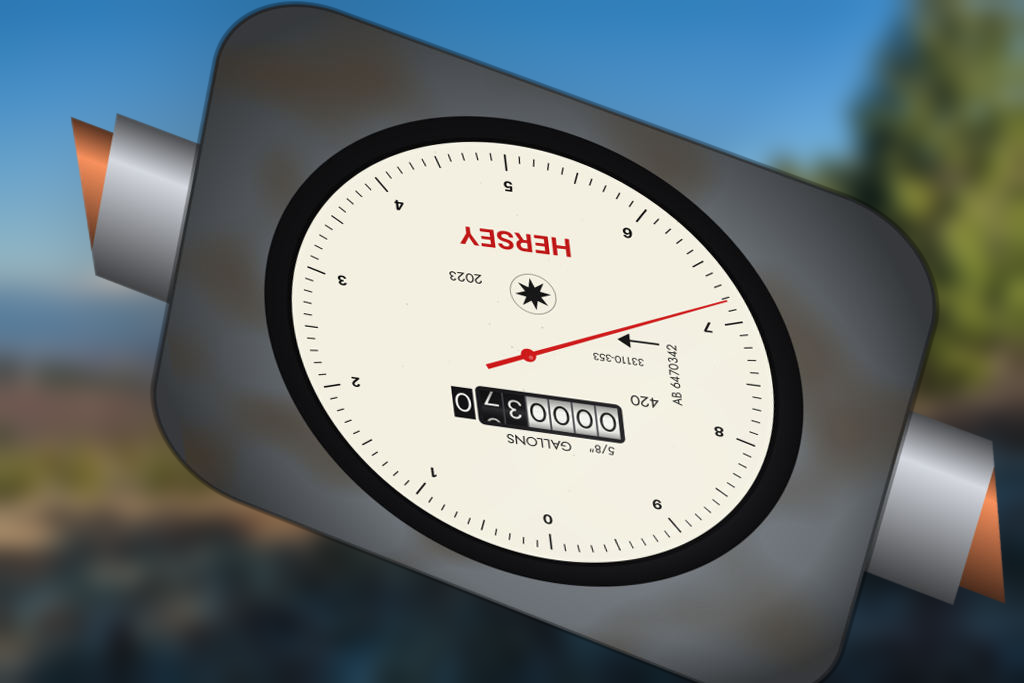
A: 366.8 gal
